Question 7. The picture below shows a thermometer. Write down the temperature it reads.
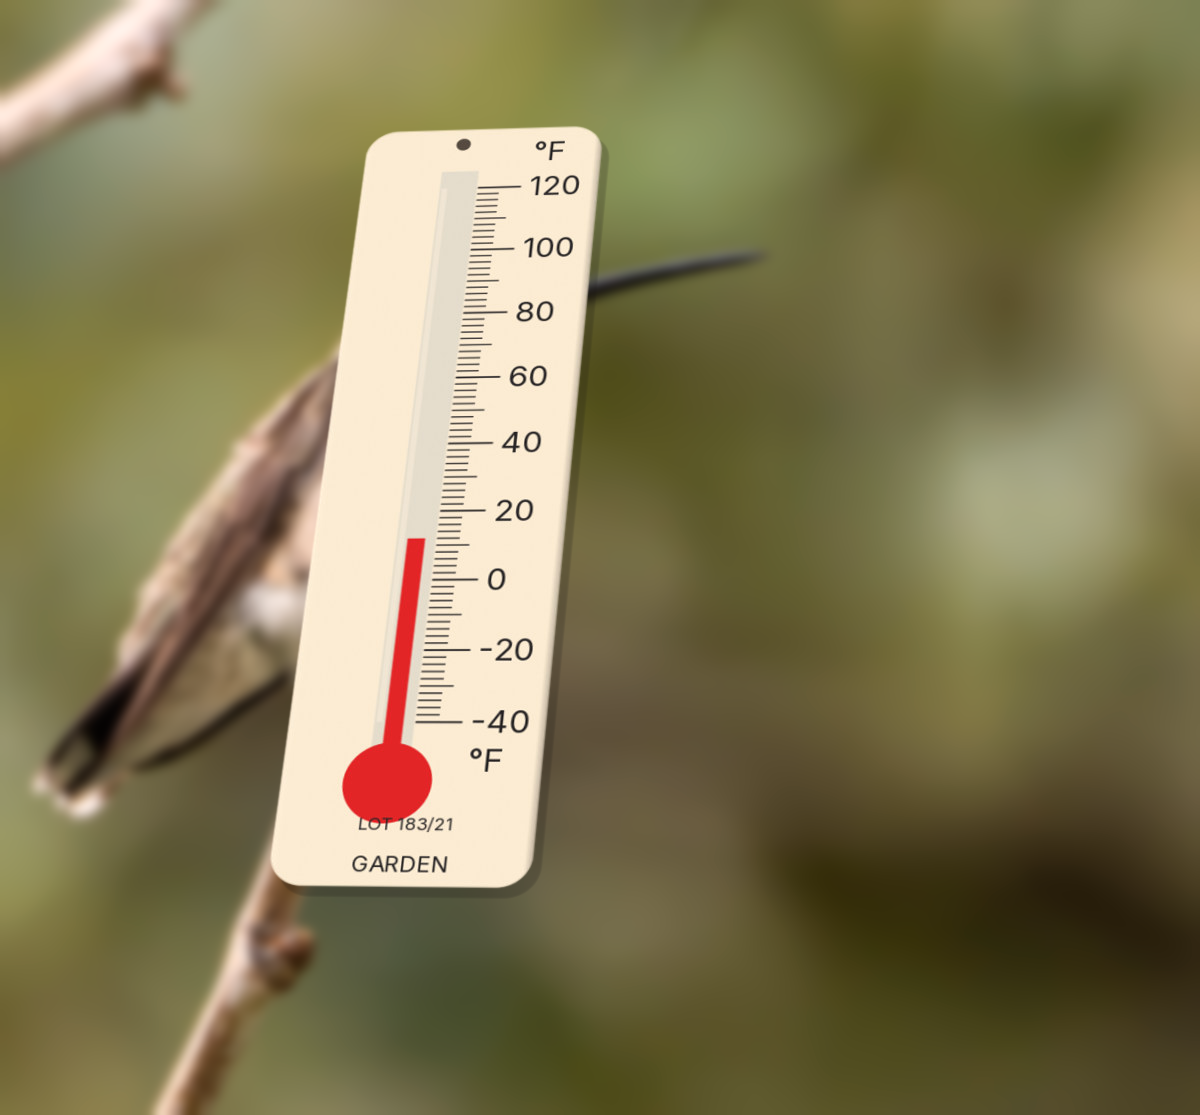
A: 12 °F
